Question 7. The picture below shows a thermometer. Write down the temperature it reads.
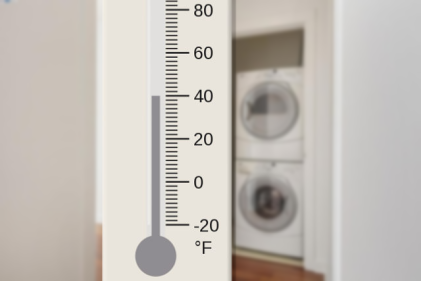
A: 40 °F
